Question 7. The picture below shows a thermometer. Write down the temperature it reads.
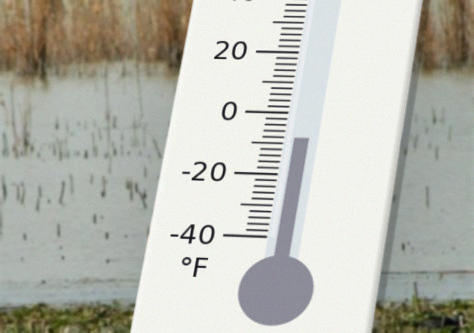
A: -8 °F
